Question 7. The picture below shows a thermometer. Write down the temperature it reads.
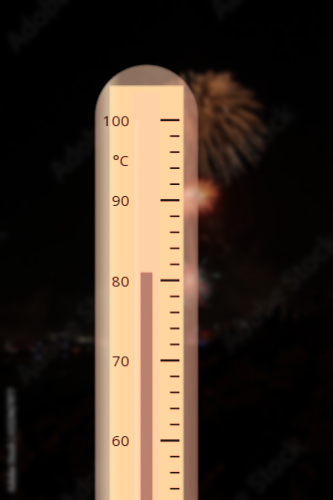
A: 81 °C
